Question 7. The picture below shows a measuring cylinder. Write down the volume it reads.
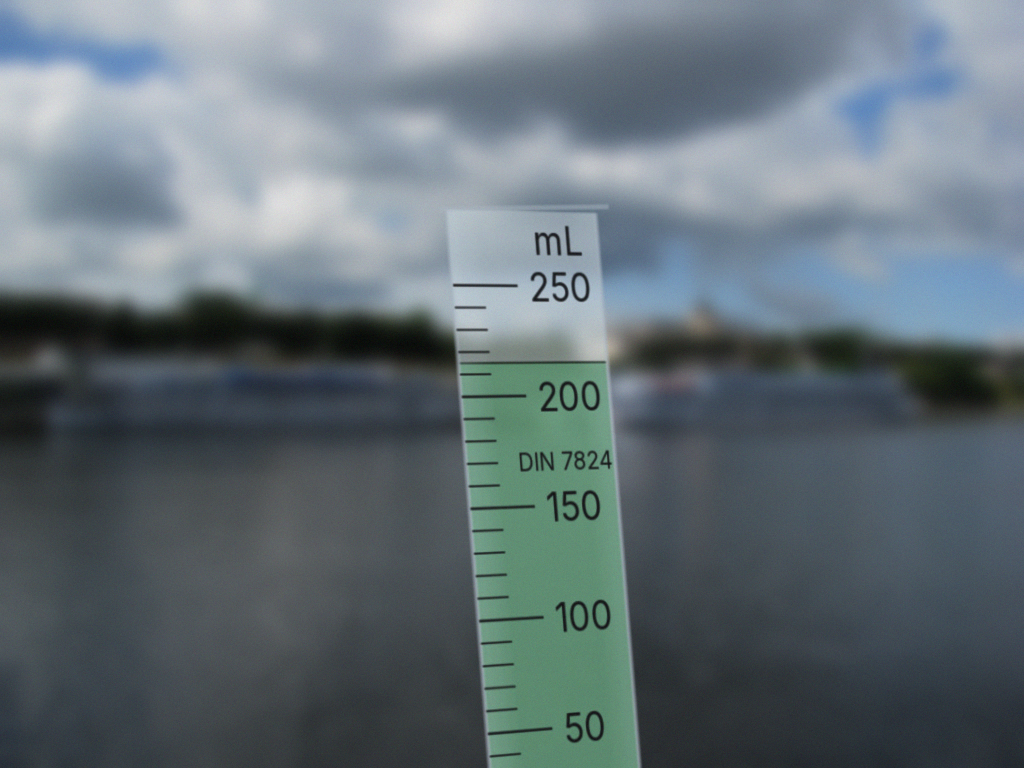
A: 215 mL
